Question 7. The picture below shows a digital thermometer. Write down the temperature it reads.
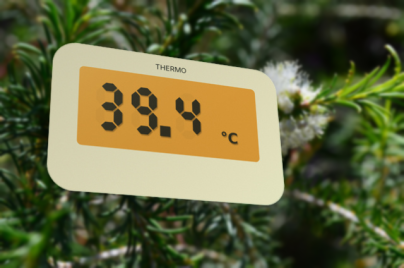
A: 39.4 °C
